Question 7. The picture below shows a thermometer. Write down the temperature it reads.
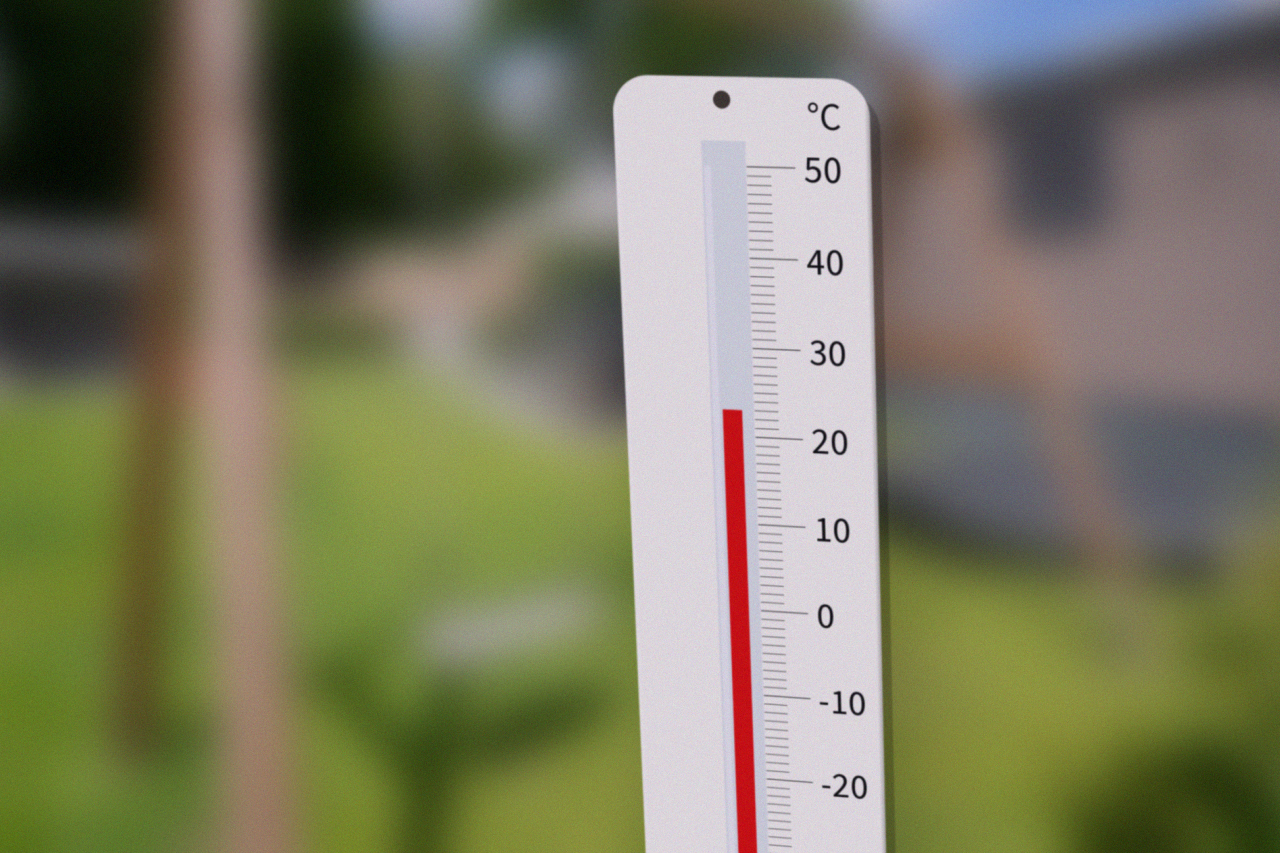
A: 23 °C
